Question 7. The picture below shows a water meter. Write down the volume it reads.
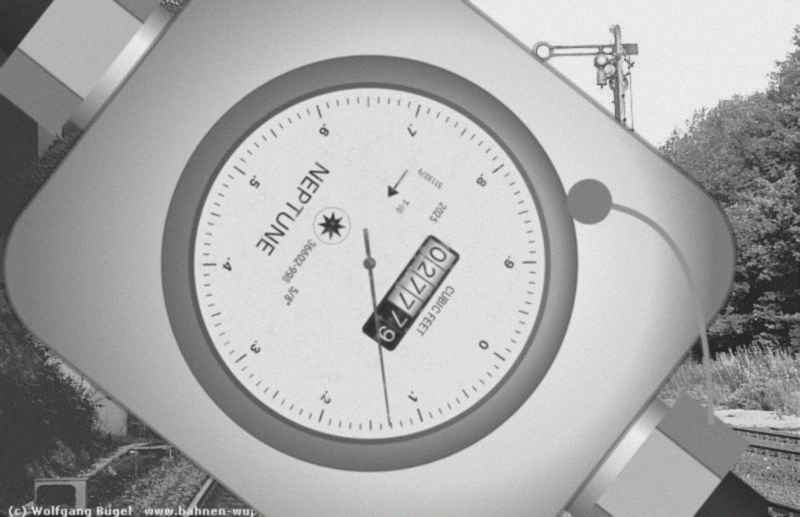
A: 27779.13 ft³
